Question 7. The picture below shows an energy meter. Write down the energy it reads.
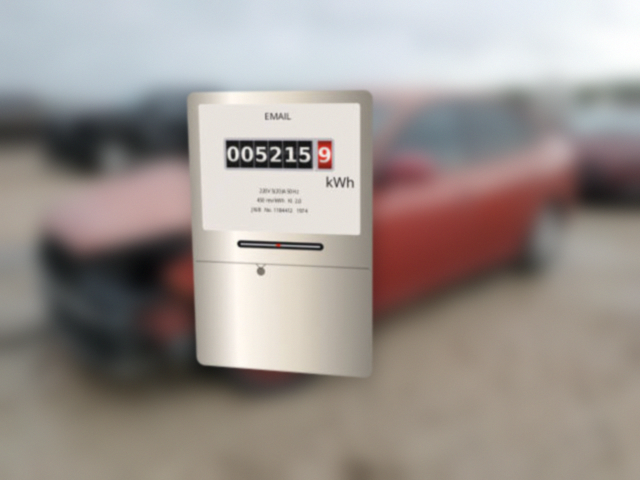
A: 5215.9 kWh
